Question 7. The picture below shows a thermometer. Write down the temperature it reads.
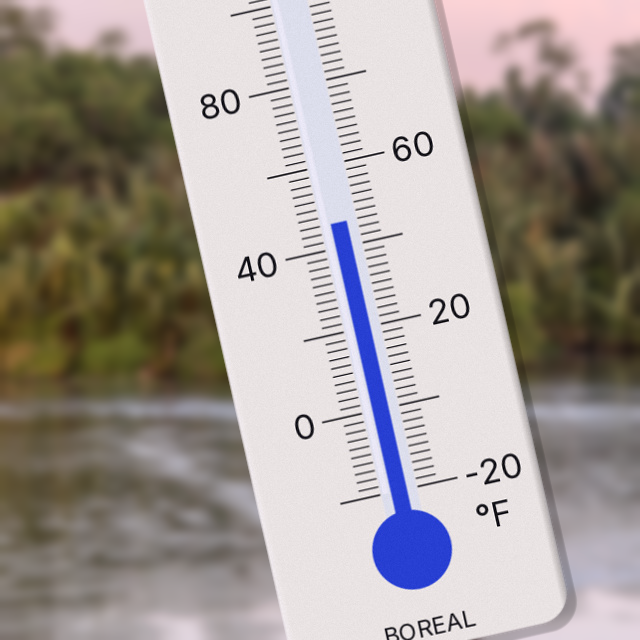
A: 46 °F
